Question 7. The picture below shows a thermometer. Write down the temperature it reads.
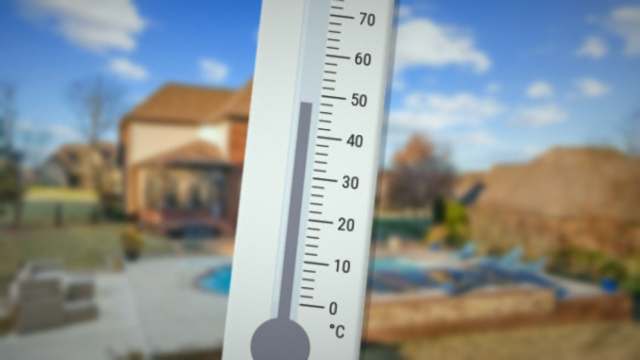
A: 48 °C
